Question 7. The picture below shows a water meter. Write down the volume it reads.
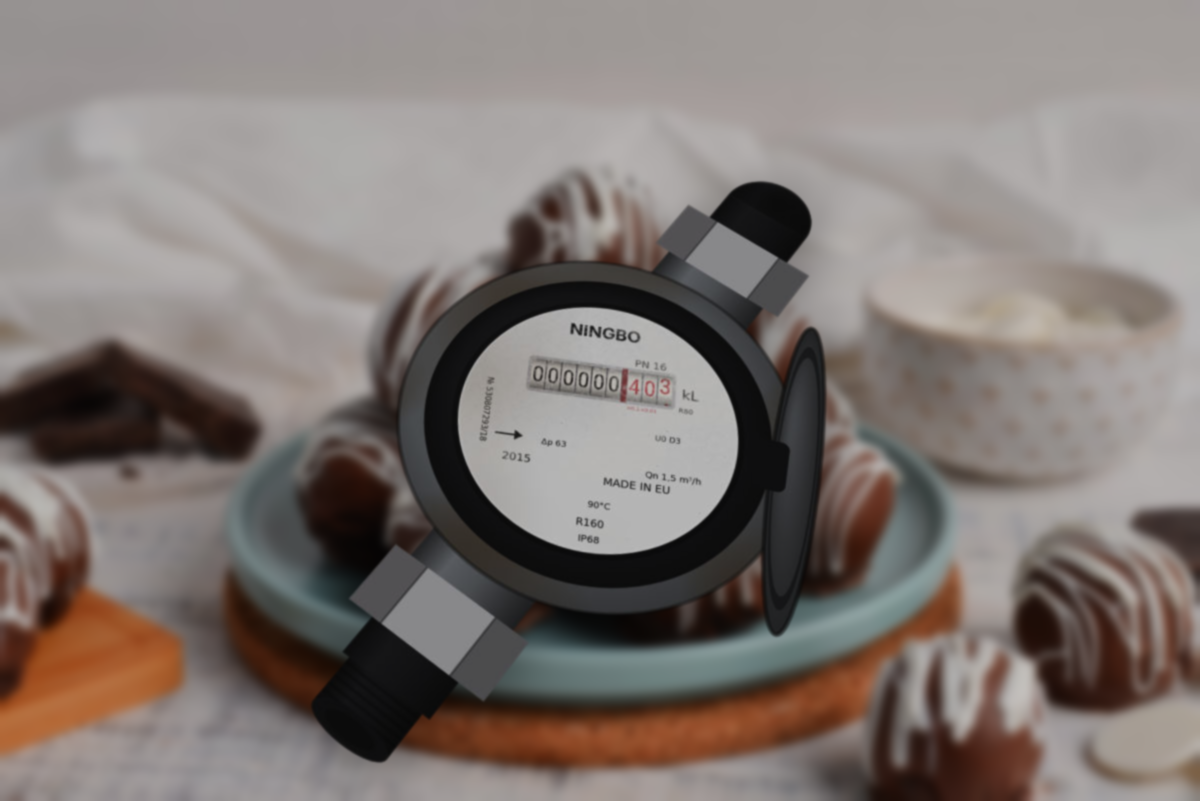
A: 0.403 kL
